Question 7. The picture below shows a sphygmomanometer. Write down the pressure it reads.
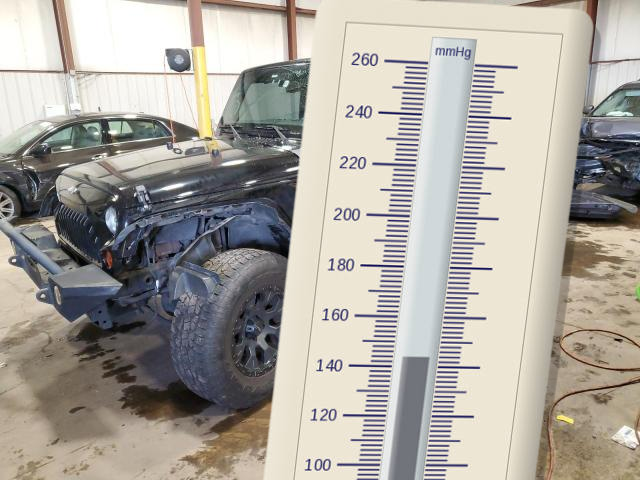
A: 144 mmHg
